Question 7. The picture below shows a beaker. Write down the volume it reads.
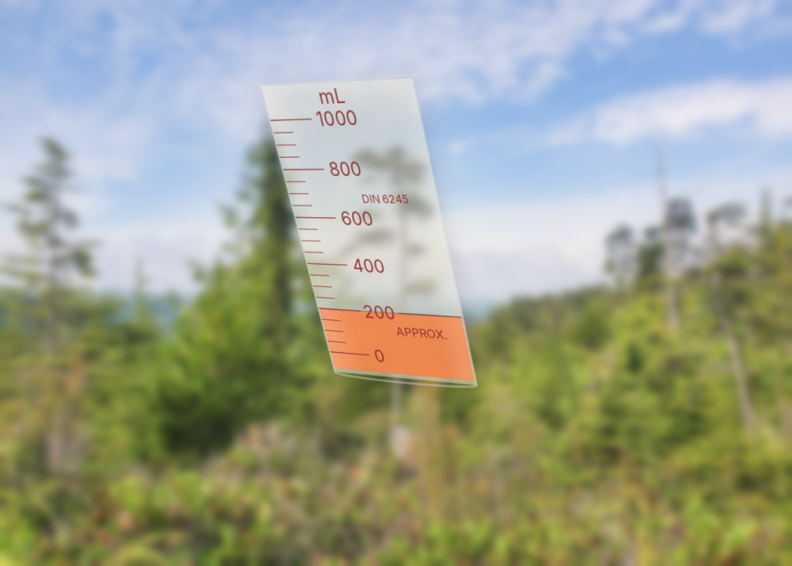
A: 200 mL
